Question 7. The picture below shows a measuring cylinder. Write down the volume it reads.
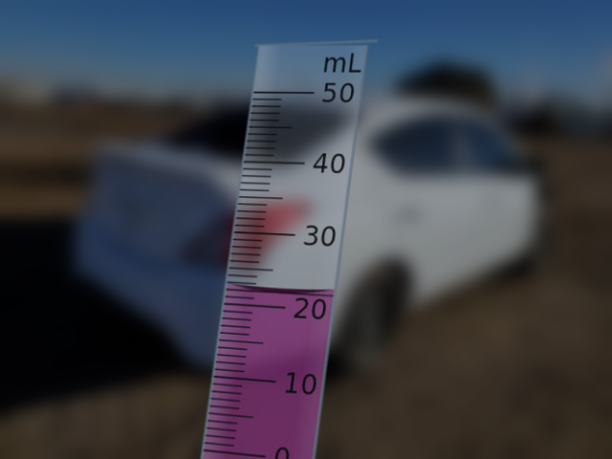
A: 22 mL
